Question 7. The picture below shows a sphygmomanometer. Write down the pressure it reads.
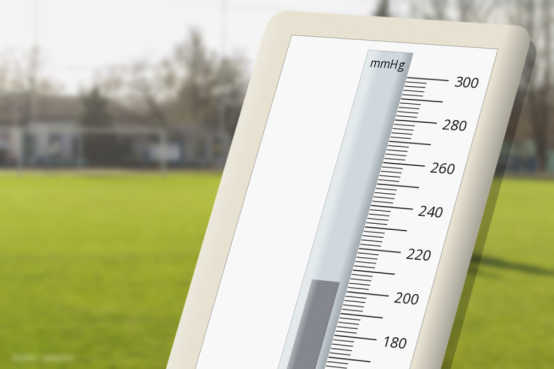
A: 204 mmHg
